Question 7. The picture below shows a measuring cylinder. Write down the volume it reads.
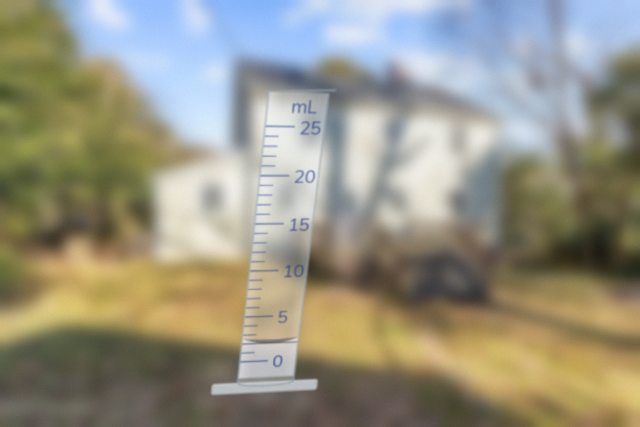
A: 2 mL
